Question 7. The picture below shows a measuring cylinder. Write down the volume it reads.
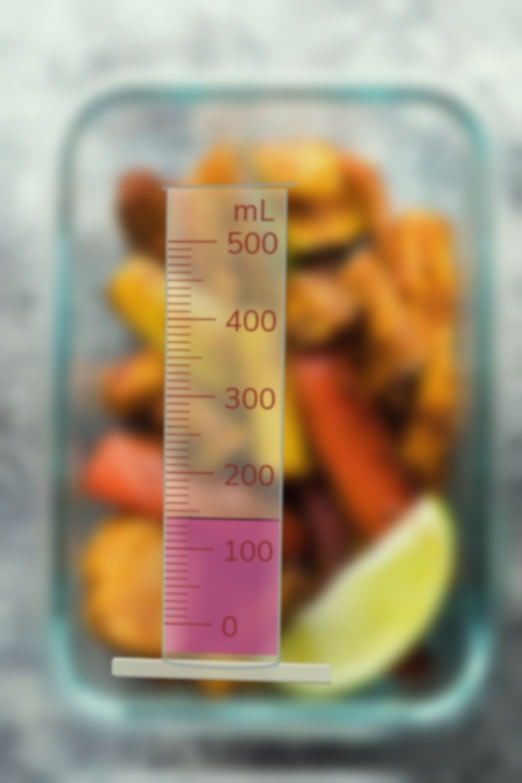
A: 140 mL
